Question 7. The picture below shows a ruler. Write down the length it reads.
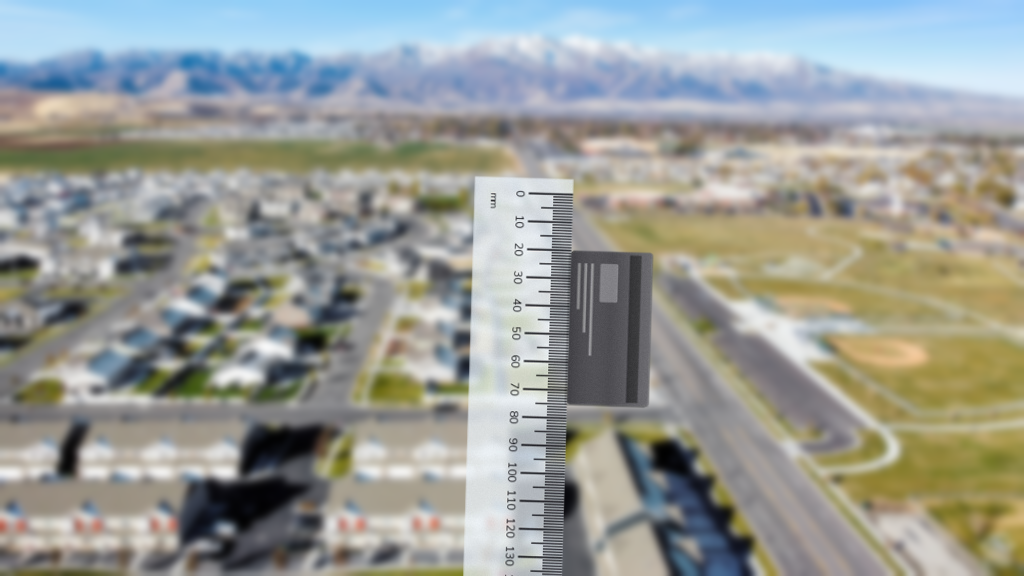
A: 55 mm
